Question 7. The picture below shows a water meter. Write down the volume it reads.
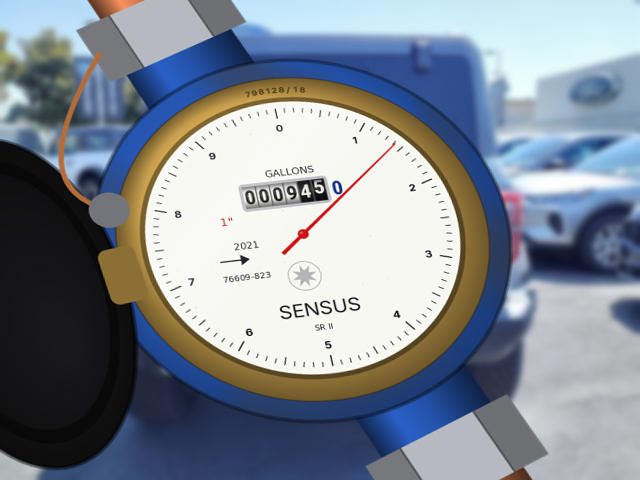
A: 9451.4 gal
